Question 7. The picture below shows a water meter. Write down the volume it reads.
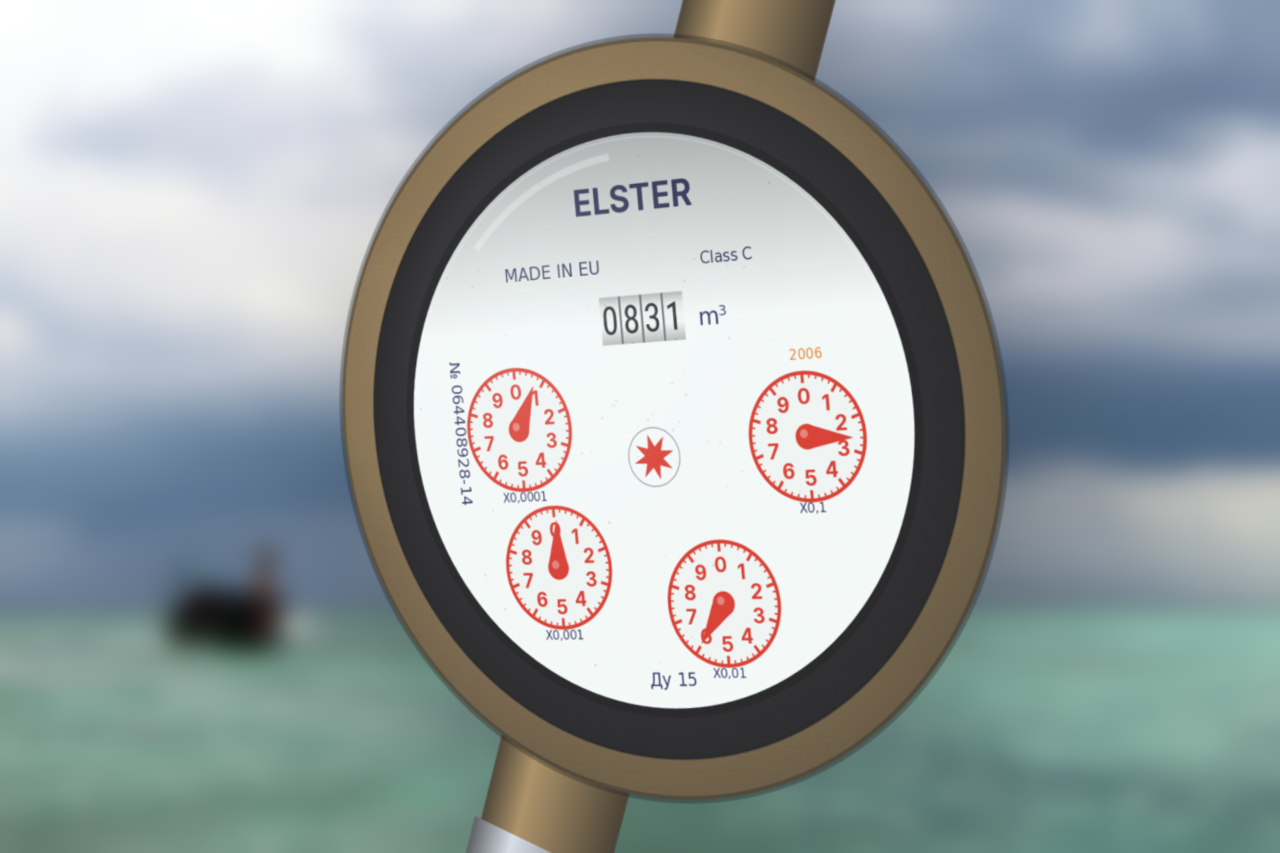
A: 831.2600 m³
